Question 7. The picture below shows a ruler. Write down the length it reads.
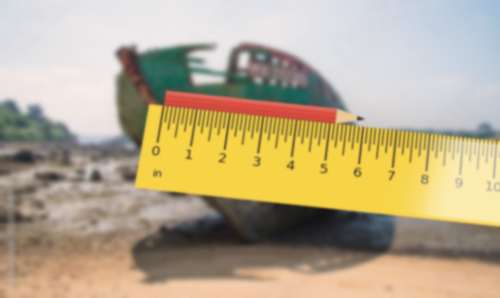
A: 6 in
